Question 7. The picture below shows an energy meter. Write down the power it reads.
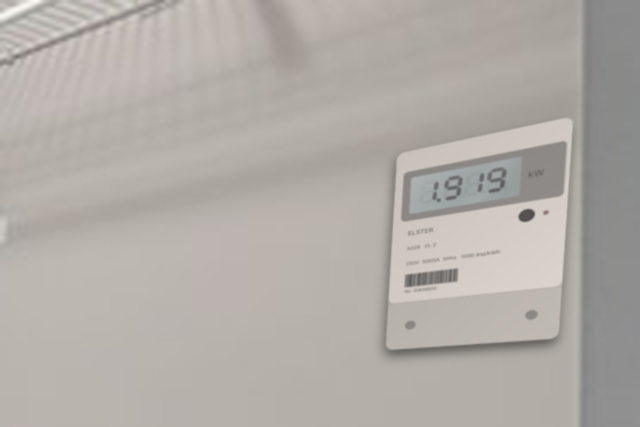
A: 1.919 kW
